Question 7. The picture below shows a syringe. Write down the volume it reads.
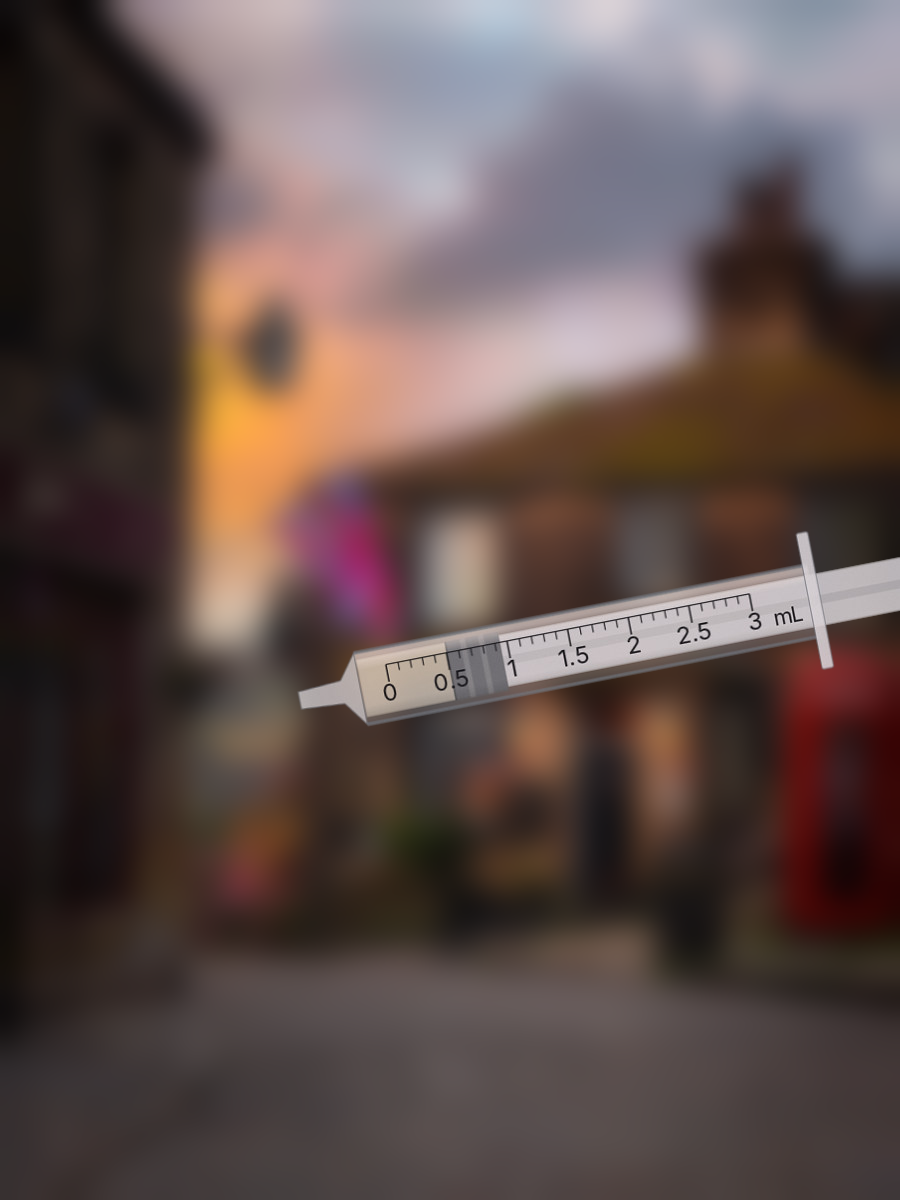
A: 0.5 mL
